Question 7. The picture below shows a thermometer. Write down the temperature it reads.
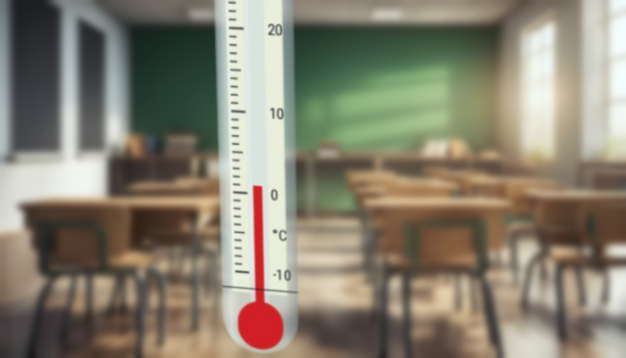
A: 1 °C
